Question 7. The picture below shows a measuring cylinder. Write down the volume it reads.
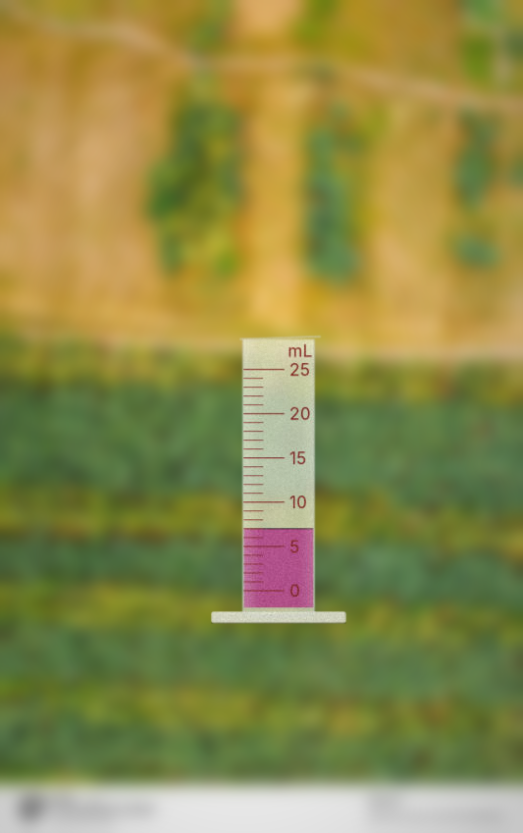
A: 7 mL
